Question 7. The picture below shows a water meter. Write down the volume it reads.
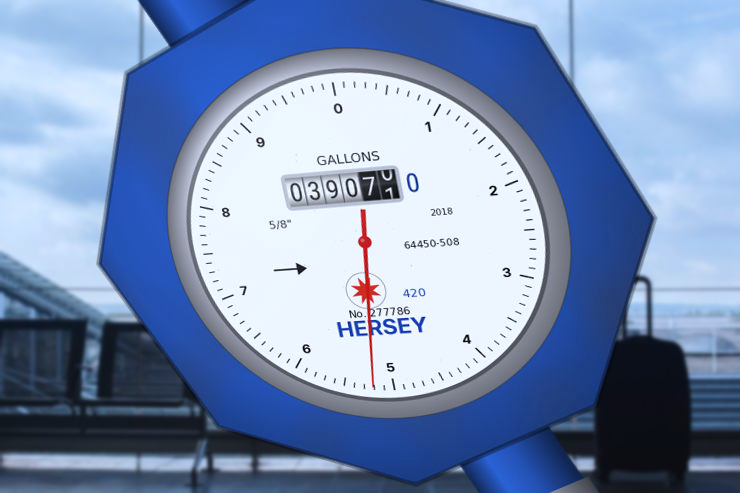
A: 390705.2 gal
